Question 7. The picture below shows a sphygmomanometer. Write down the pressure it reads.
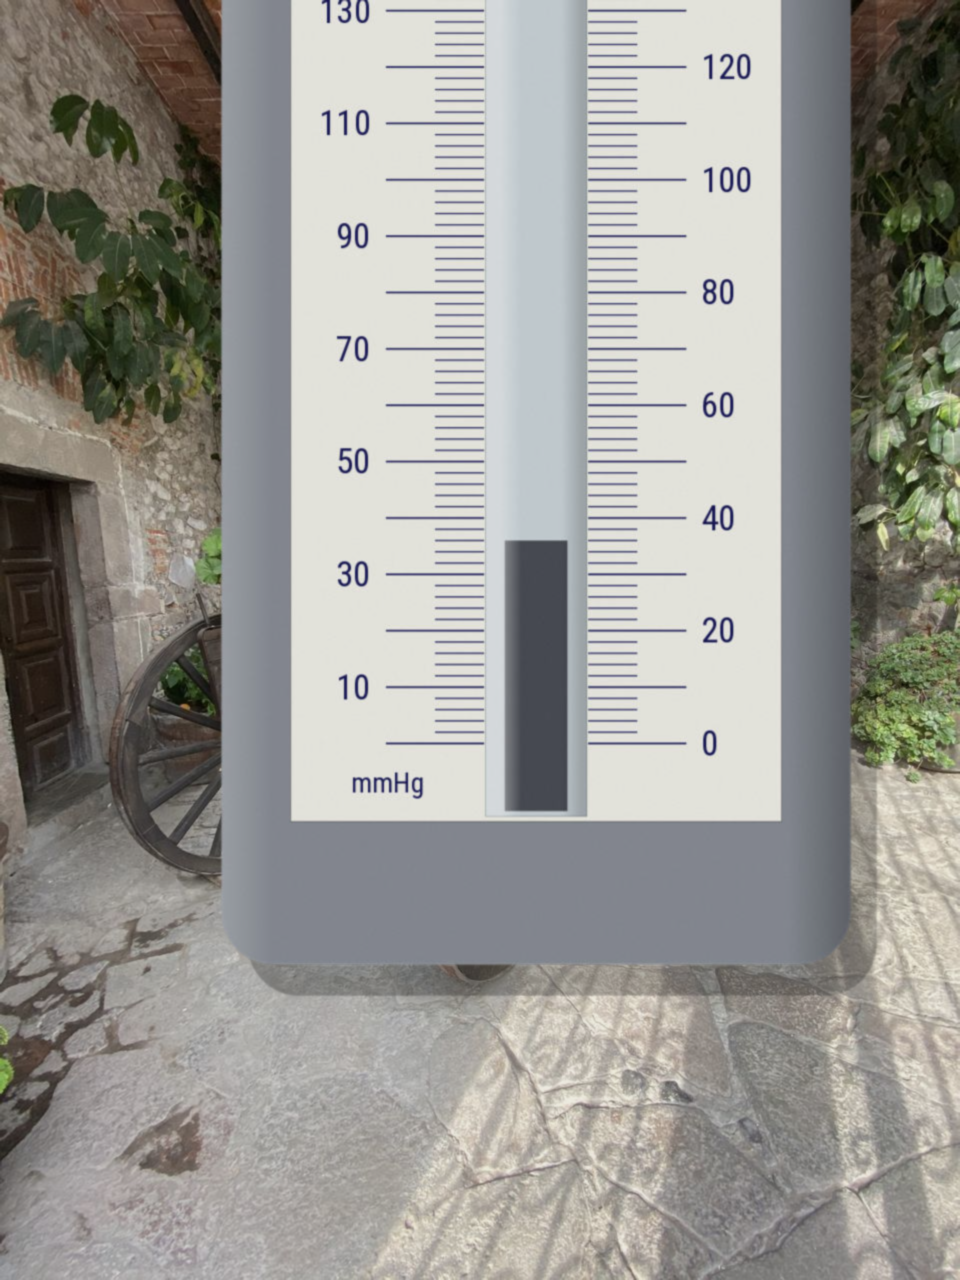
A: 36 mmHg
